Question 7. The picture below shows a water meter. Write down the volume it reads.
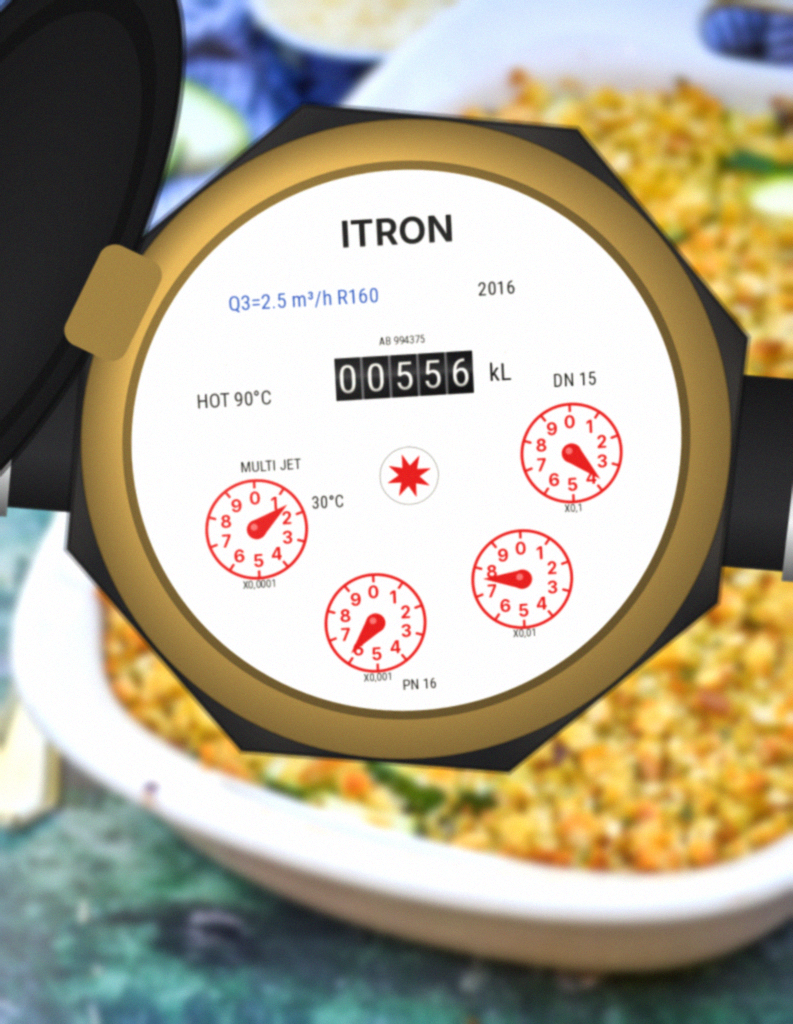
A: 556.3761 kL
